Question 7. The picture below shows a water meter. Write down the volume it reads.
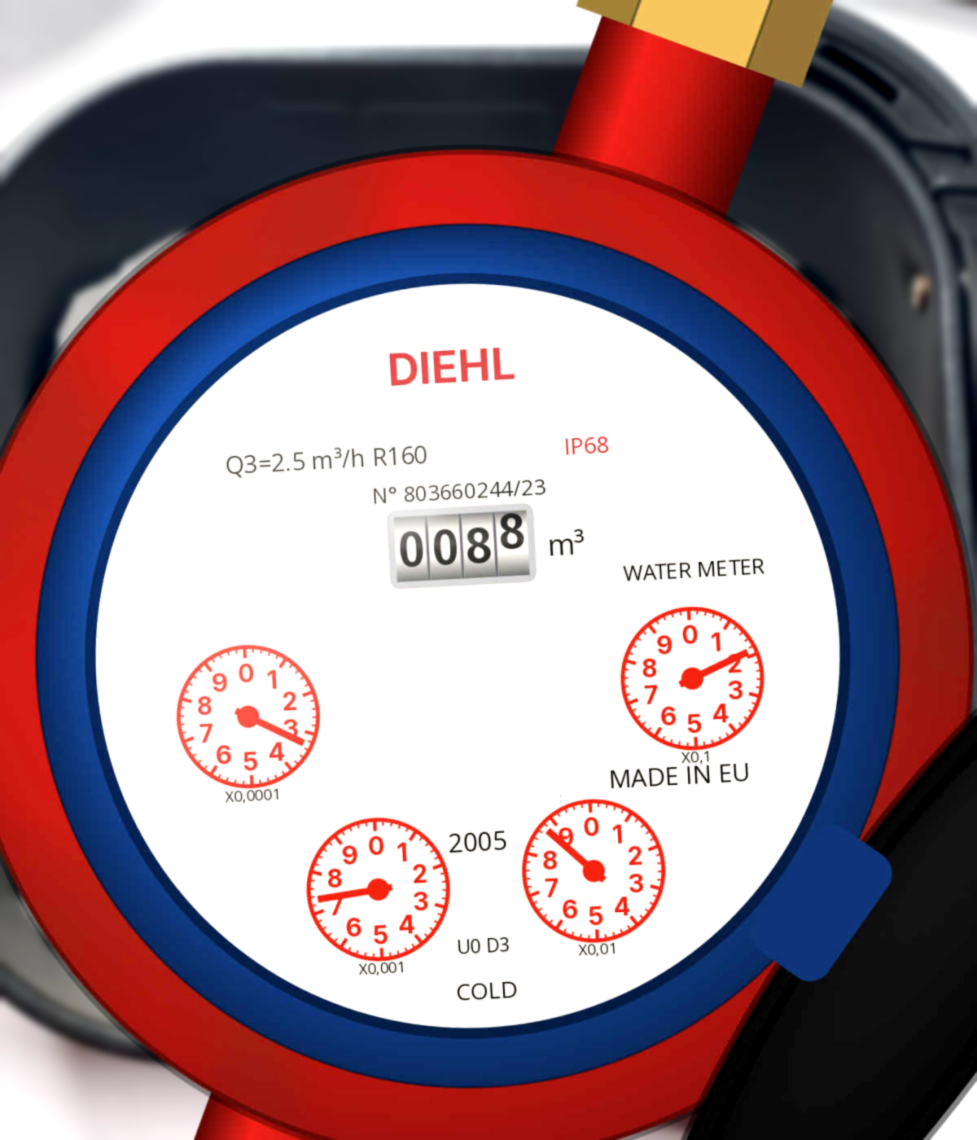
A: 88.1873 m³
